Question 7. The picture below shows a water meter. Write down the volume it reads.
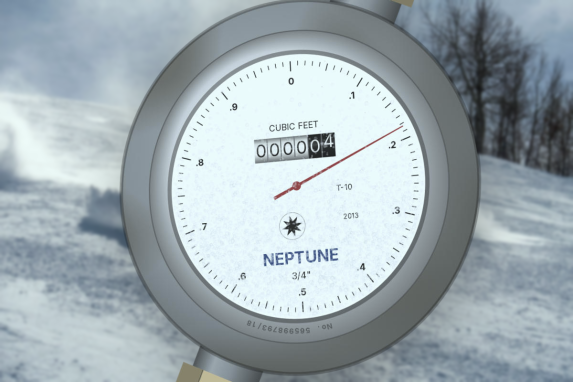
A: 4.18 ft³
